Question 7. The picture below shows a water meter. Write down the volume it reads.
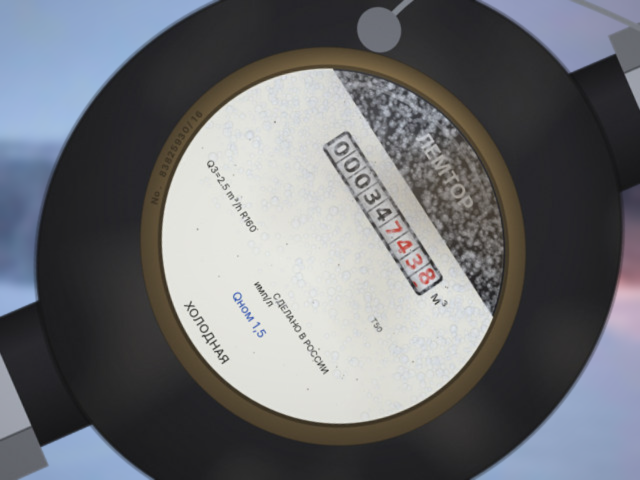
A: 34.7438 m³
